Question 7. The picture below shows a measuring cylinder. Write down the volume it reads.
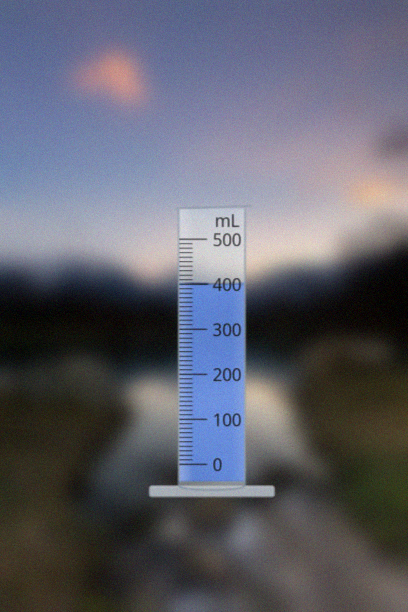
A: 400 mL
